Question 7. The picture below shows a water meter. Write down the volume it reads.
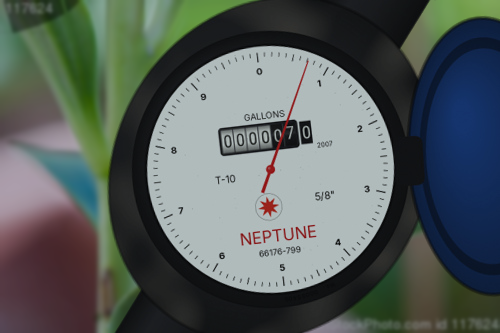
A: 70.7 gal
